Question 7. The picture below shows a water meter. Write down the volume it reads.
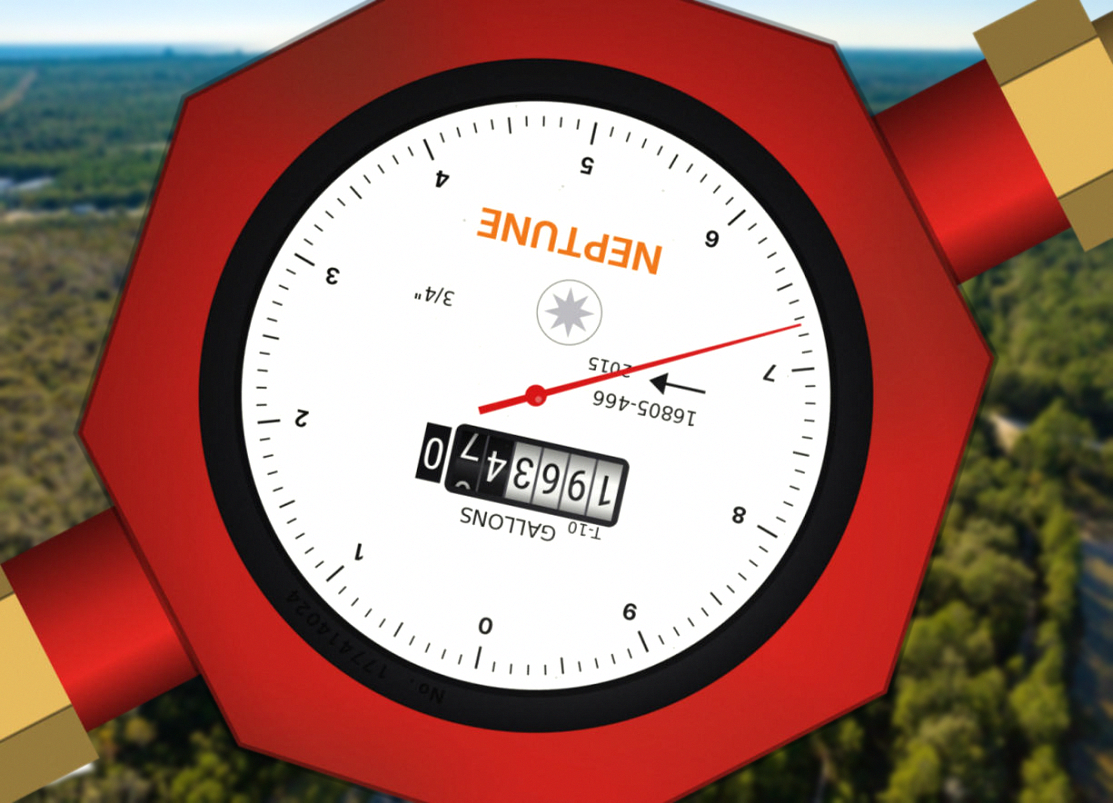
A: 1963466.7 gal
